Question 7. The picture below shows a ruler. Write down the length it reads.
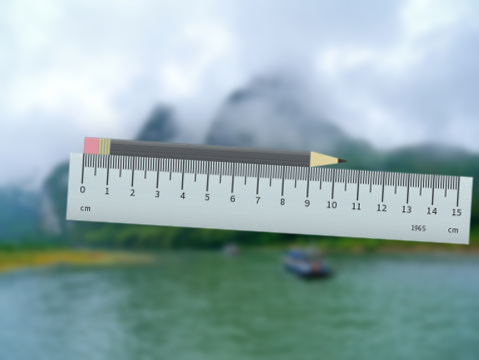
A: 10.5 cm
